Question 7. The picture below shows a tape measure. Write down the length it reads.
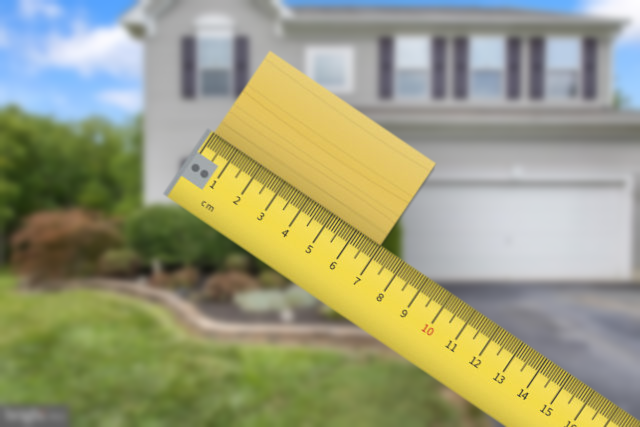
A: 7 cm
